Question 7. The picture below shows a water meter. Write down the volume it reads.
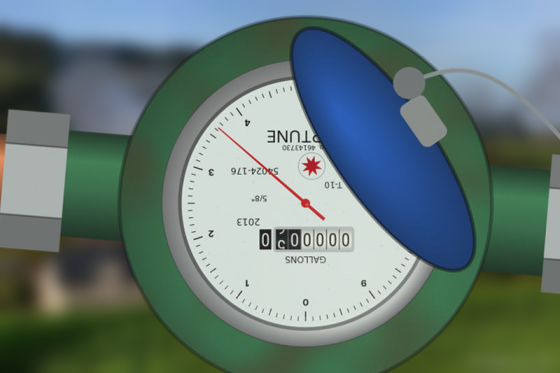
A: 53.6 gal
